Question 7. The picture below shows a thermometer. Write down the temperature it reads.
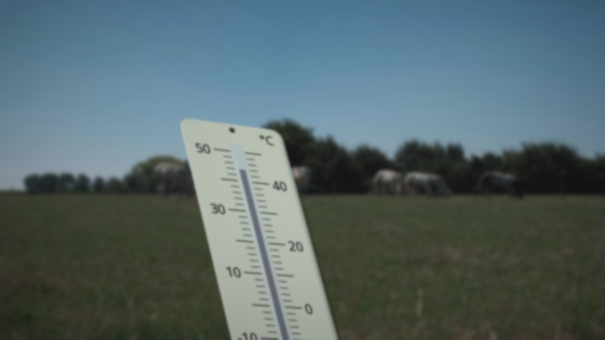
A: 44 °C
